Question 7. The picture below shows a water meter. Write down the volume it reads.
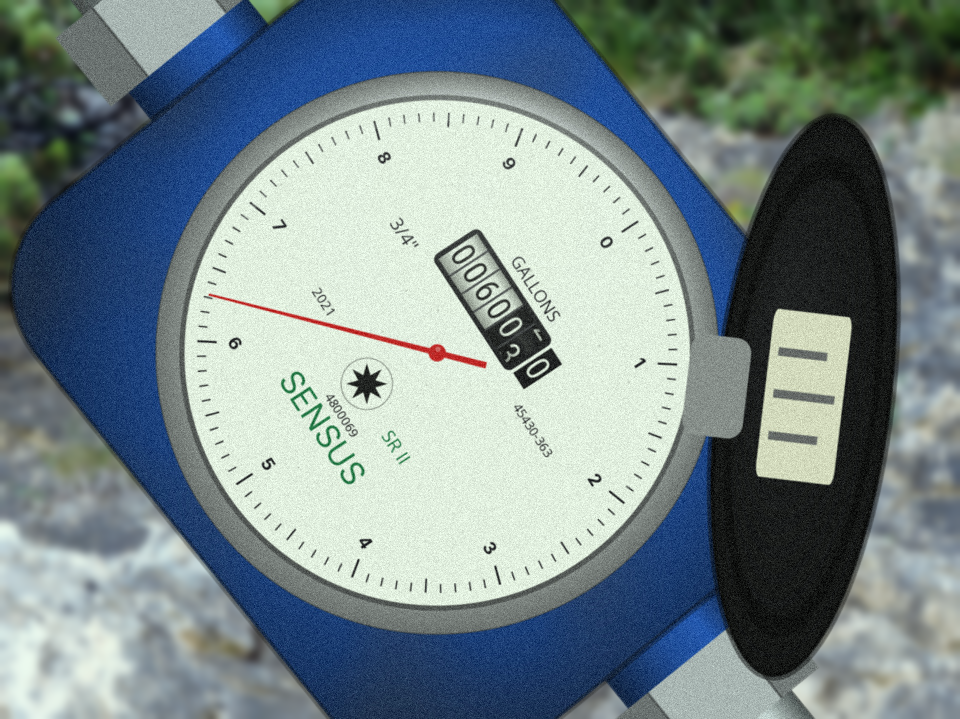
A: 60026.3 gal
